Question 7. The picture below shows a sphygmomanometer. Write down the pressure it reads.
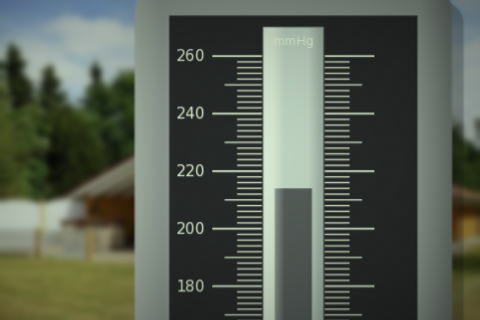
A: 214 mmHg
